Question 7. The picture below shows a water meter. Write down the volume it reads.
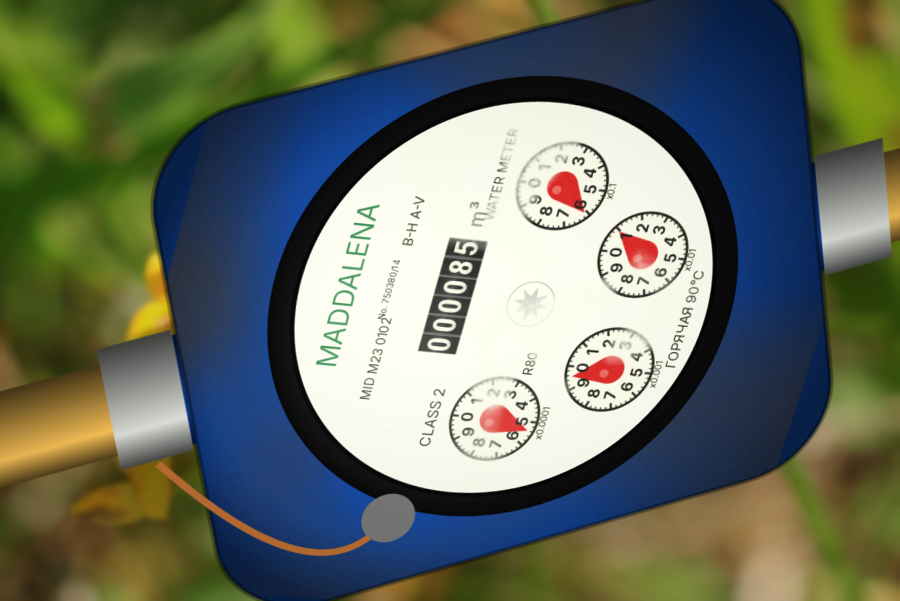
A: 85.6095 m³
